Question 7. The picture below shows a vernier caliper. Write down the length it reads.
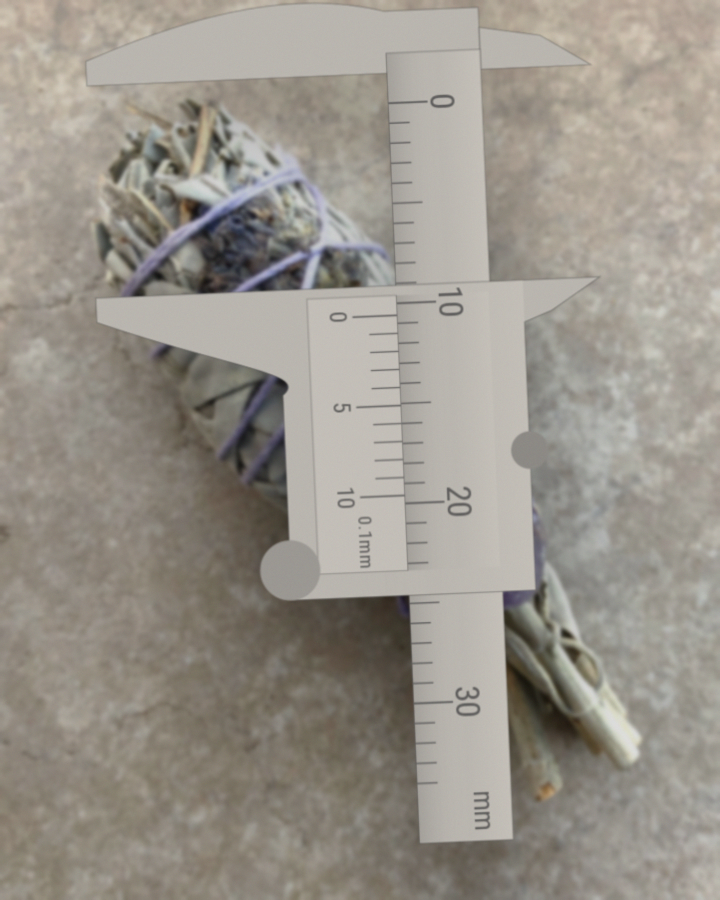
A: 10.6 mm
